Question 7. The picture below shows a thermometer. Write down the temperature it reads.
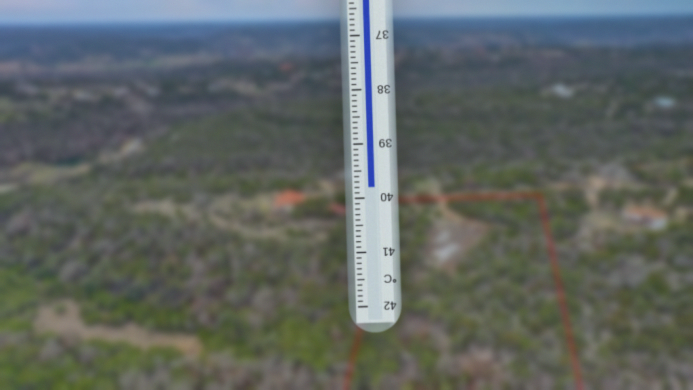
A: 39.8 °C
